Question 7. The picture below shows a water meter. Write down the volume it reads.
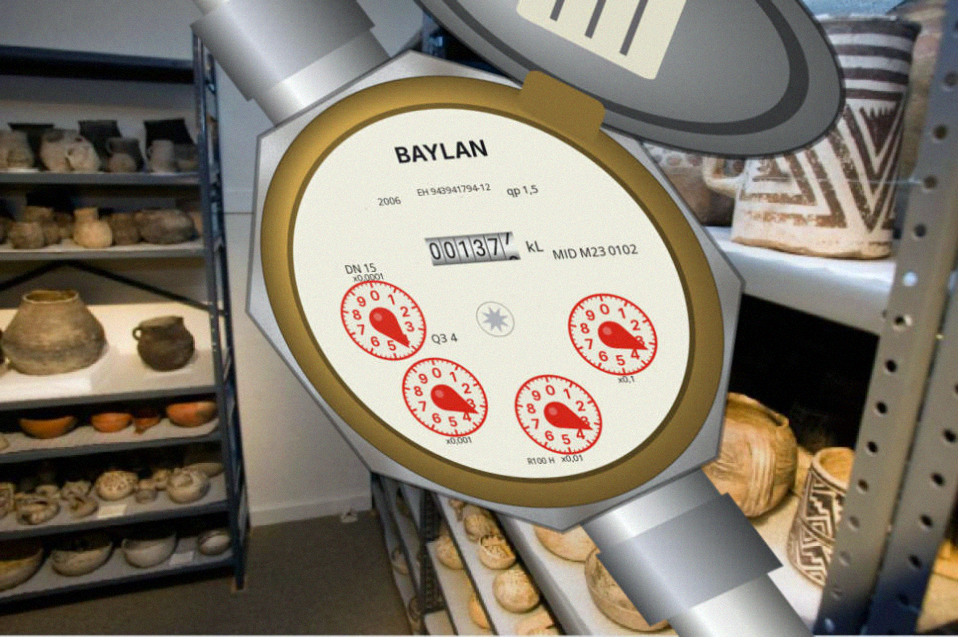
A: 1377.3334 kL
